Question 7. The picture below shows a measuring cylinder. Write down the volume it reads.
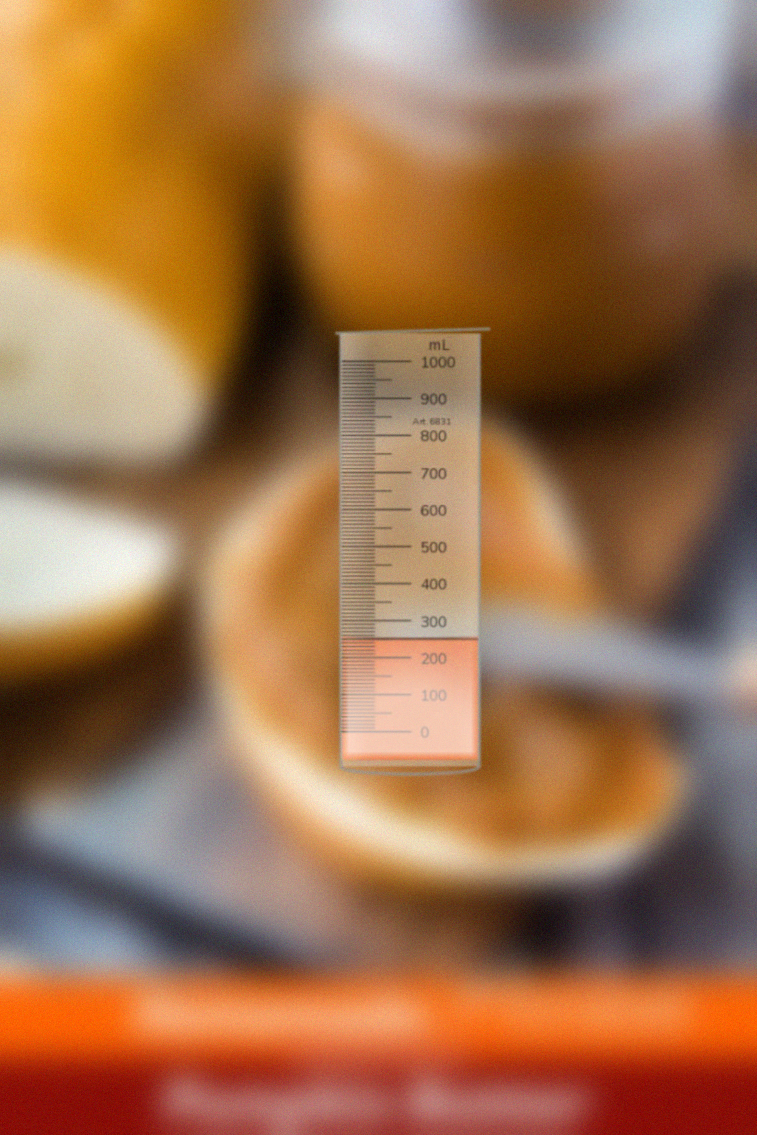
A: 250 mL
